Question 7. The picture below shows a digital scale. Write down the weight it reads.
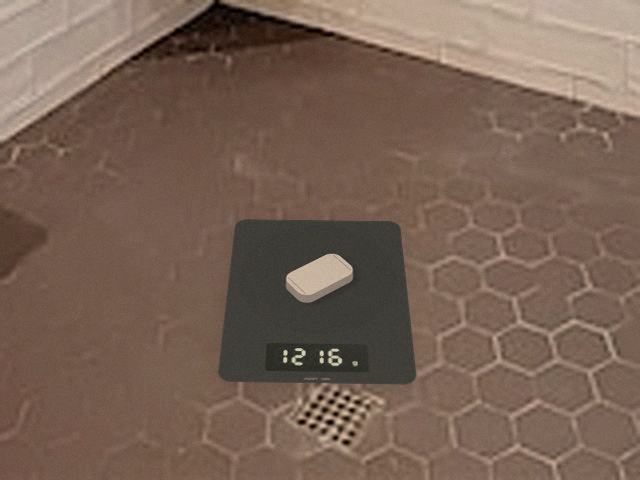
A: 1216 g
